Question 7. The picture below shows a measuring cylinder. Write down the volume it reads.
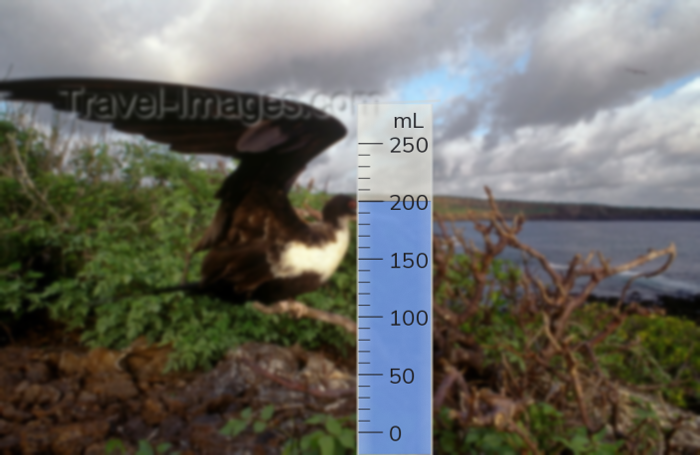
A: 200 mL
